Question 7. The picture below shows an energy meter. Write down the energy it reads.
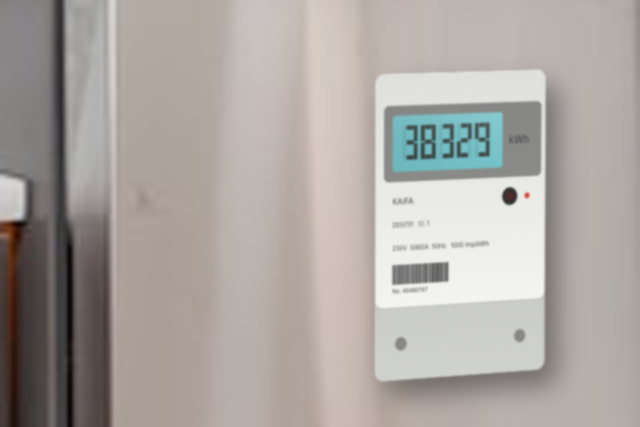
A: 38329 kWh
